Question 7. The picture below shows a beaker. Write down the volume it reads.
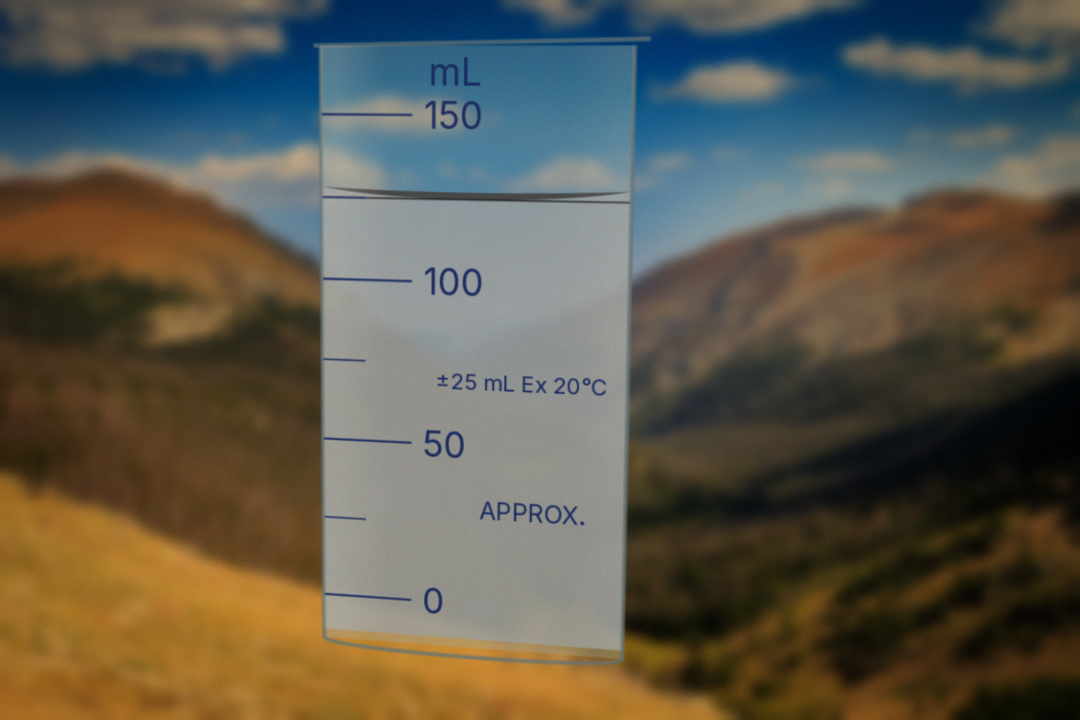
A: 125 mL
